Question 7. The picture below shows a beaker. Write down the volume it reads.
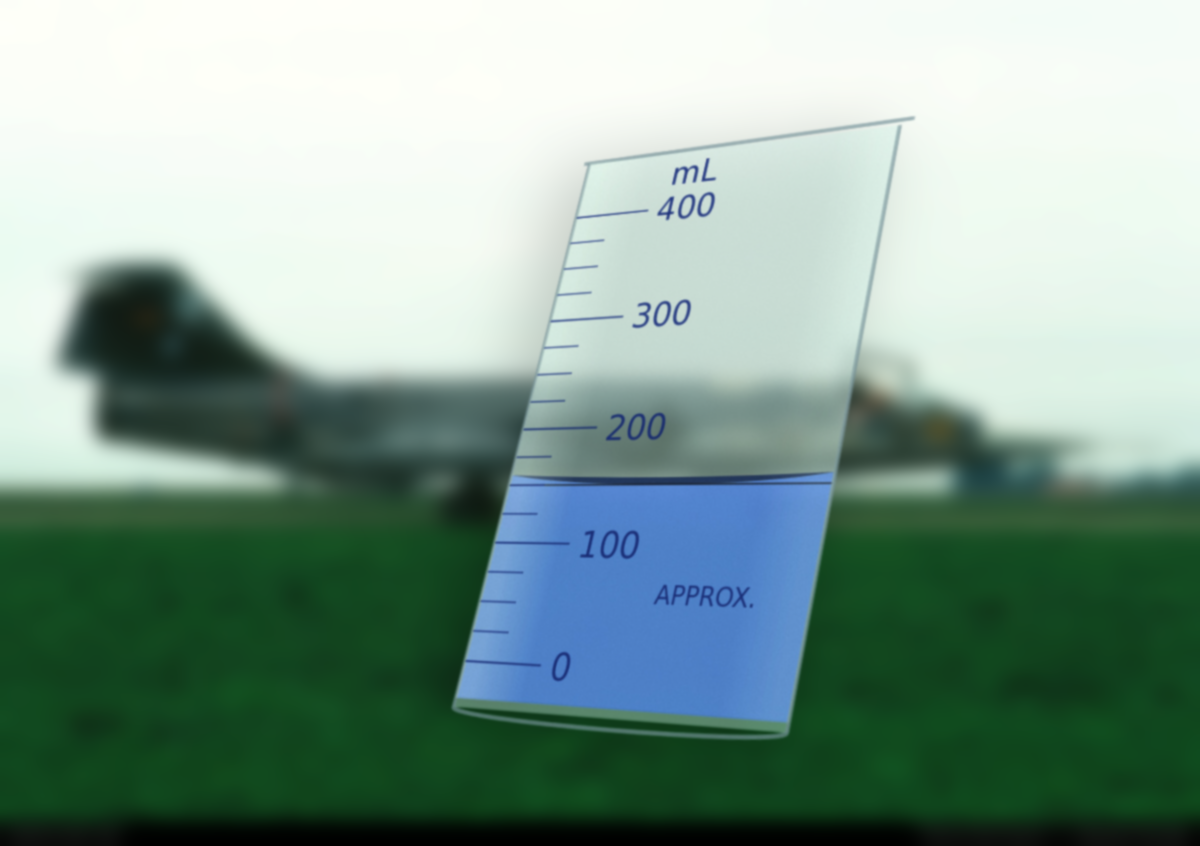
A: 150 mL
